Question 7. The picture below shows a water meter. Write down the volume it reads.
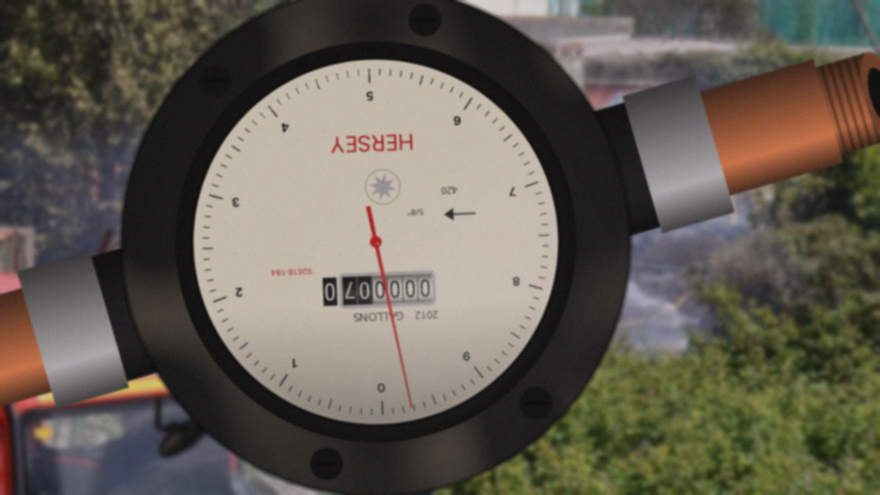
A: 69.7 gal
